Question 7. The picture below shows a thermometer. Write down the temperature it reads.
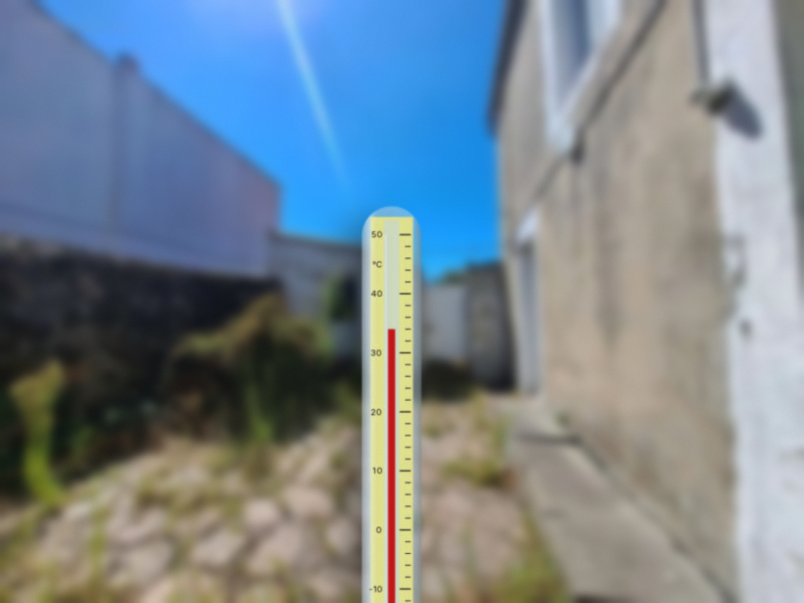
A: 34 °C
